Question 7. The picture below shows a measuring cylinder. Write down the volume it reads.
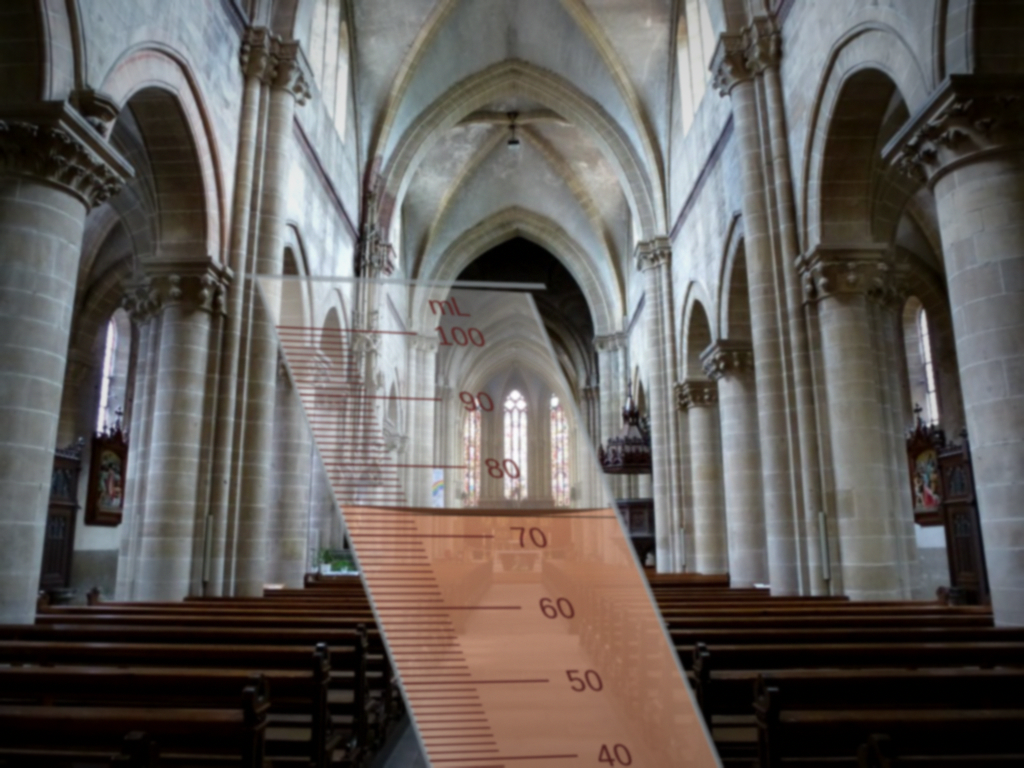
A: 73 mL
